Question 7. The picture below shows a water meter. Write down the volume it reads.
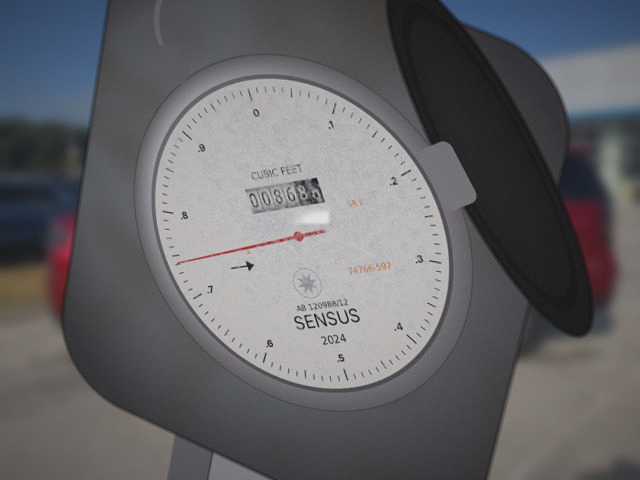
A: 8688.74 ft³
